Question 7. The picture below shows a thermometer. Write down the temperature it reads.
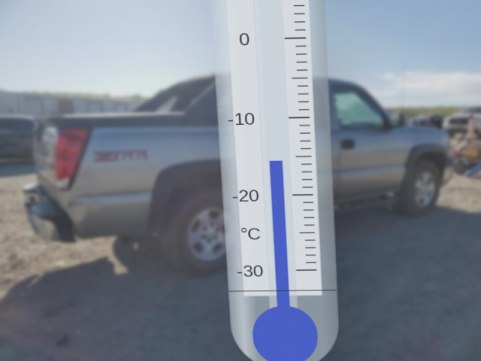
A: -15.5 °C
